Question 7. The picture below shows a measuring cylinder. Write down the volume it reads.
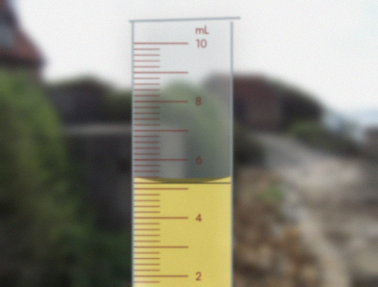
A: 5.2 mL
